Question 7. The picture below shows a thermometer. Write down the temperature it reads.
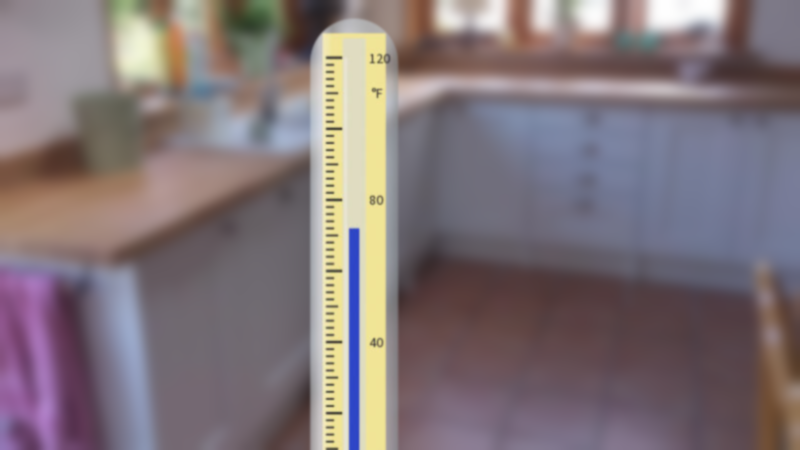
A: 72 °F
